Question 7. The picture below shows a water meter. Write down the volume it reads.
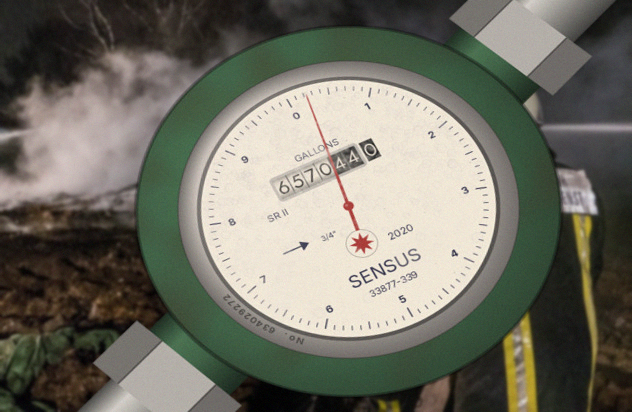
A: 6570440.2 gal
